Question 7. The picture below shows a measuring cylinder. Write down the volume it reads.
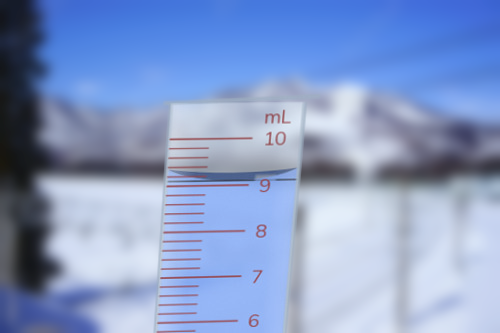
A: 9.1 mL
